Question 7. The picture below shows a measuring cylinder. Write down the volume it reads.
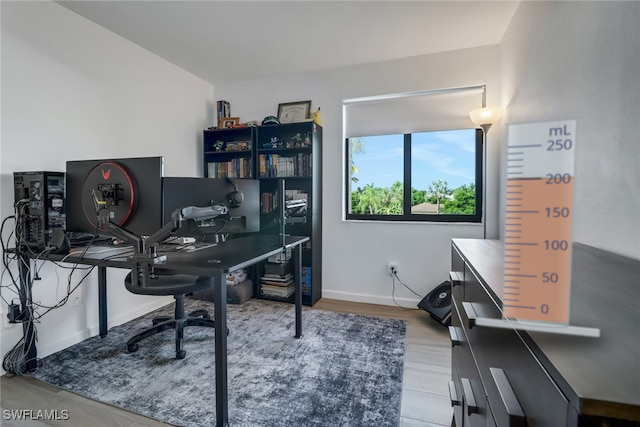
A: 200 mL
